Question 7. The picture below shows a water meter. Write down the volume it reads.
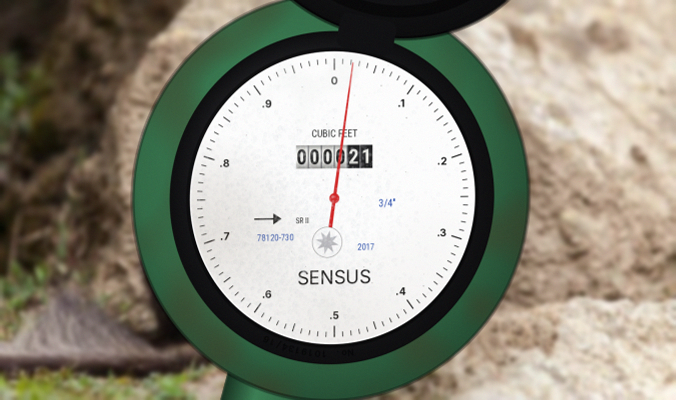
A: 21.02 ft³
